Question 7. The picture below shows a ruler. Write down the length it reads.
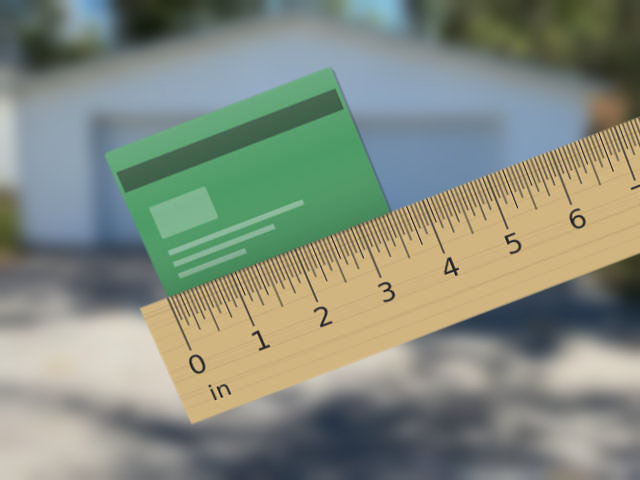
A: 3.5 in
